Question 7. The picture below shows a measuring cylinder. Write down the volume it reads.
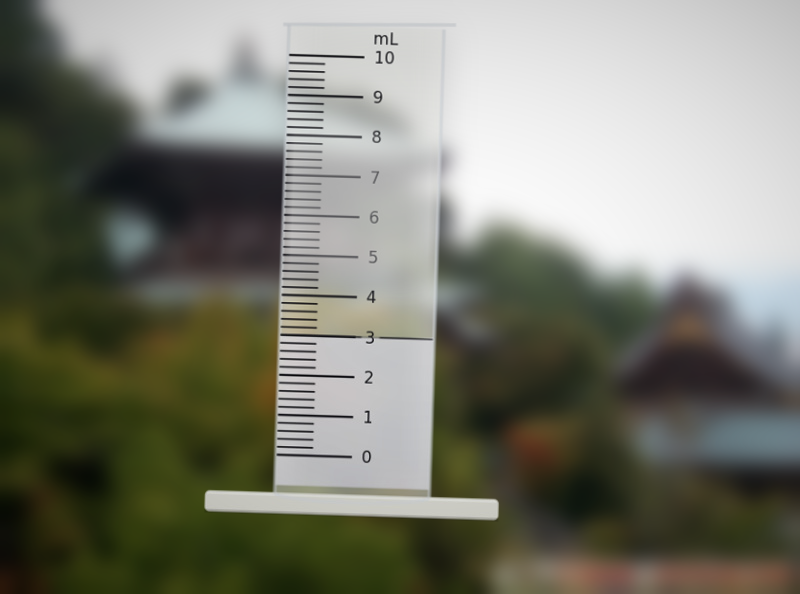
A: 3 mL
